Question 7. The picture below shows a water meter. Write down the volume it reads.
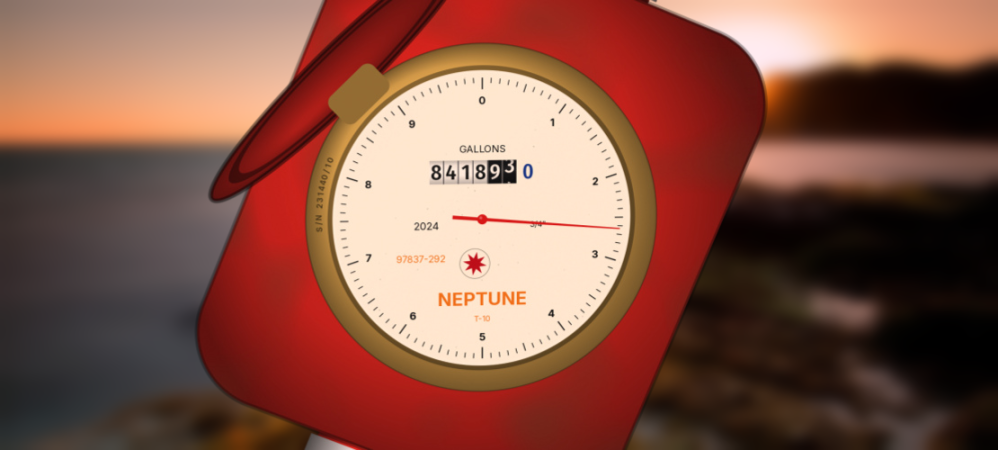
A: 8418932.6 gal
